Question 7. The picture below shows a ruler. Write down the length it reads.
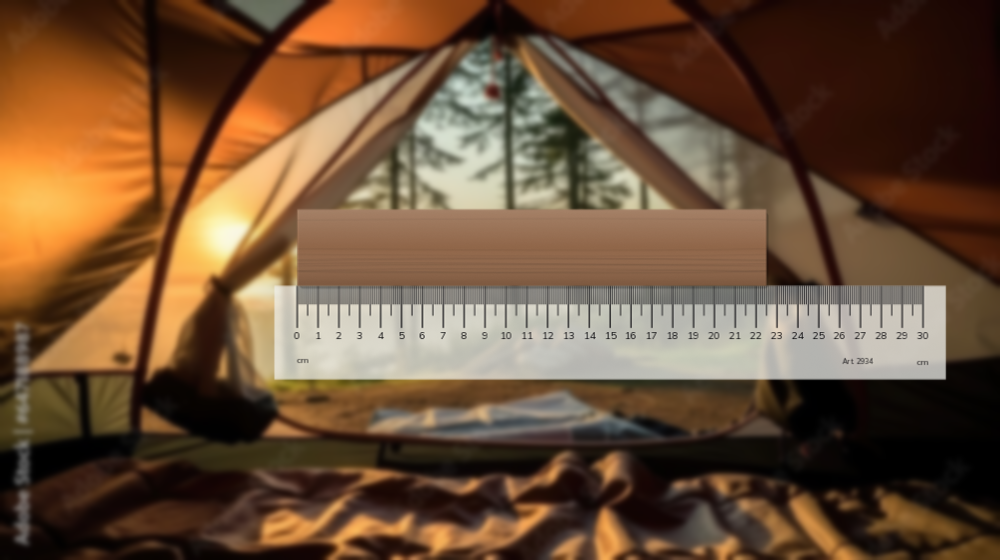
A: 22.5 cm
